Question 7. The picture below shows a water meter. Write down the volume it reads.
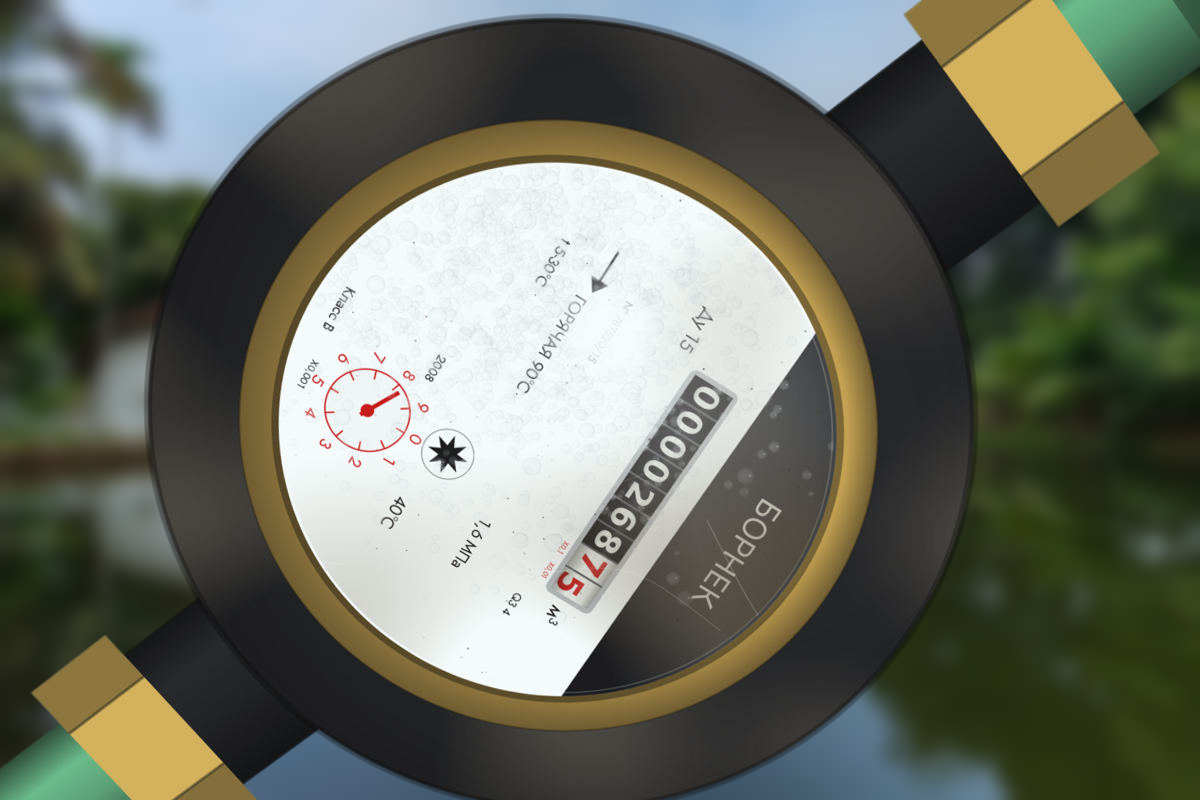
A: 268.748 m³
